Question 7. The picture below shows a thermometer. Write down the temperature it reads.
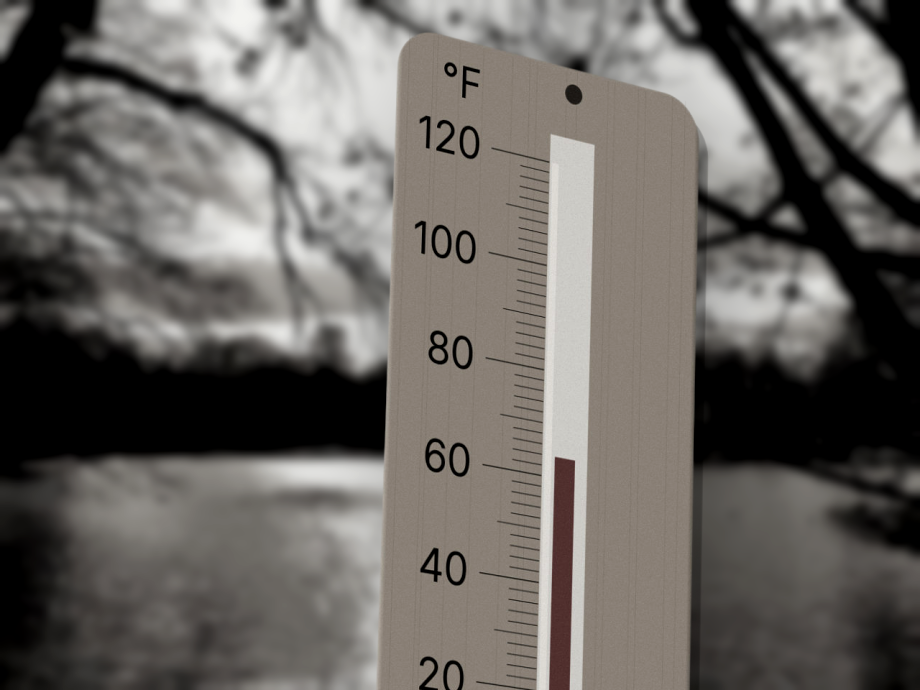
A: 64 °F
